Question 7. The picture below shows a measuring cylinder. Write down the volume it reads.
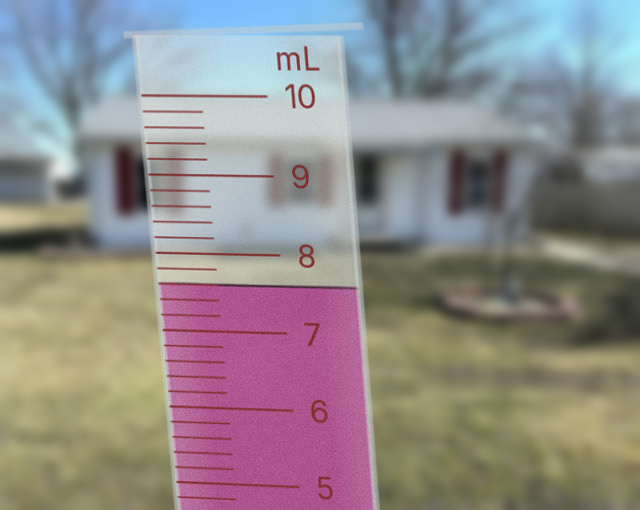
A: 7.6 mL
